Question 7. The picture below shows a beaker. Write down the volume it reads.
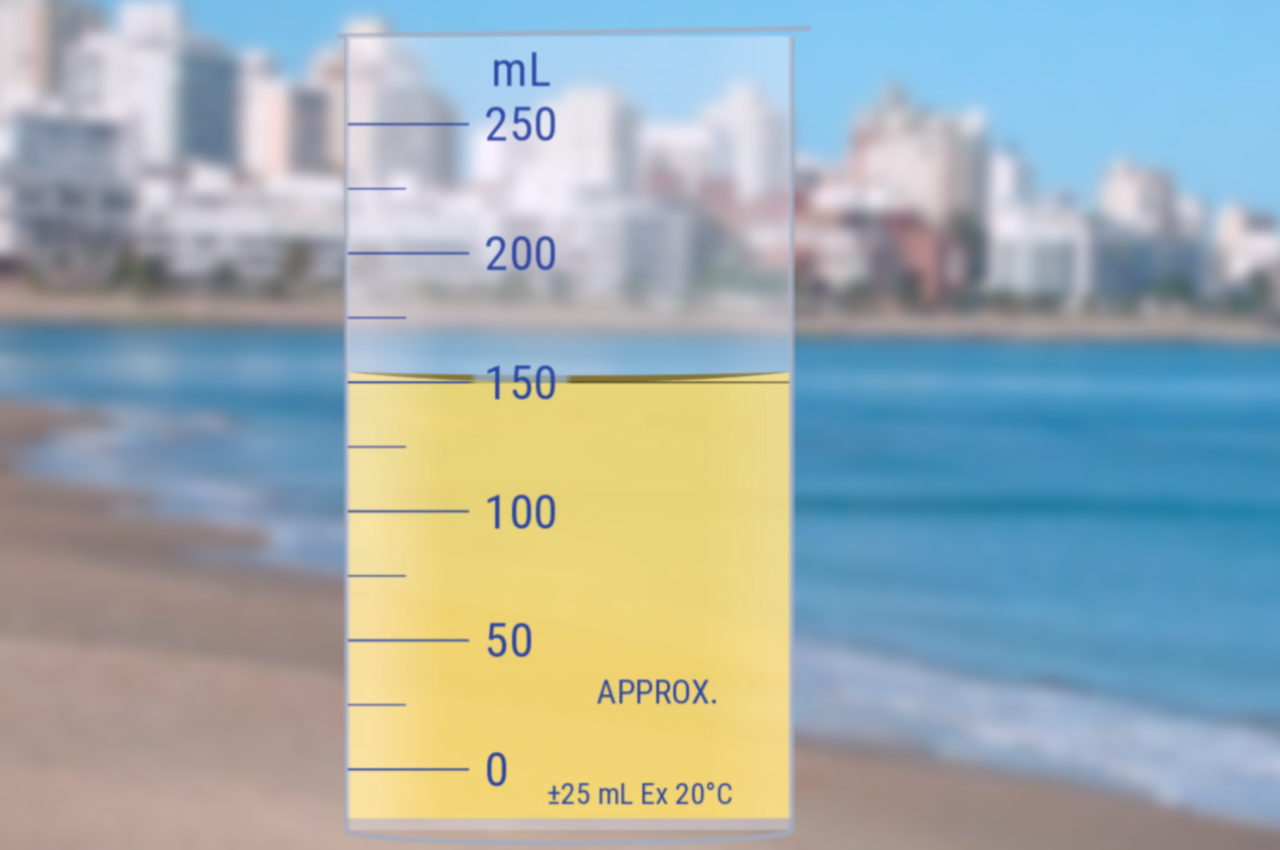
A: 150 mL
